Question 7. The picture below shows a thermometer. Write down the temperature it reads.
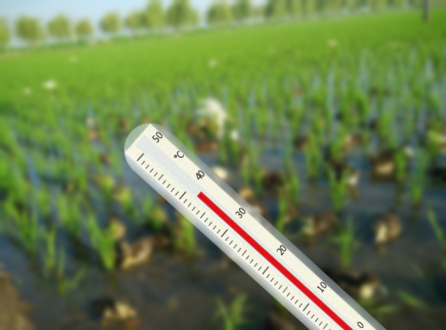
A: 38 °C
